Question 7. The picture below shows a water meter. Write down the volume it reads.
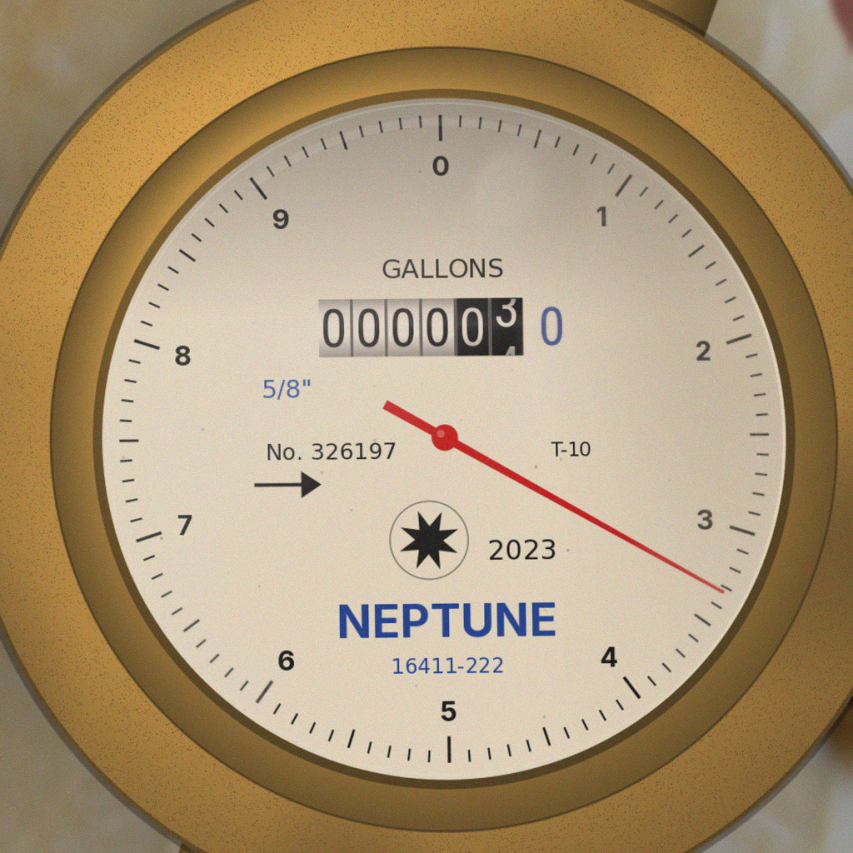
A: 33.3 gal
